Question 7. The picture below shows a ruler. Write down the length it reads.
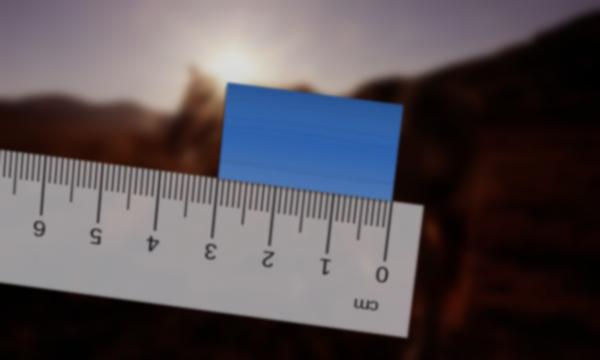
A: 3 cm
